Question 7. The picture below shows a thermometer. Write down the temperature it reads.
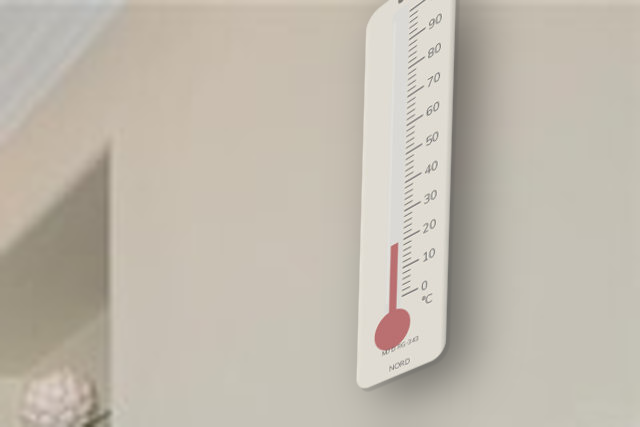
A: 20 °C
